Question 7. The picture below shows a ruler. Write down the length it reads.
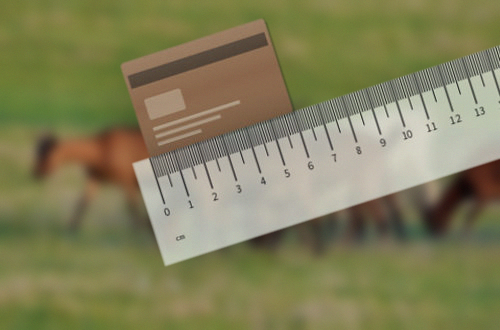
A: 6 cm
